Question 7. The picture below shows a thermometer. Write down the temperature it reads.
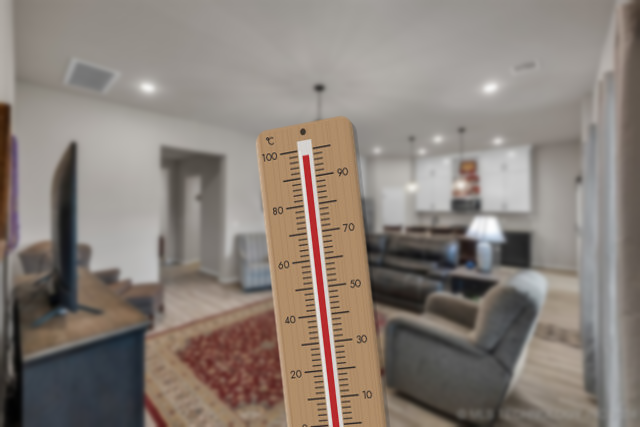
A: 98 °C
